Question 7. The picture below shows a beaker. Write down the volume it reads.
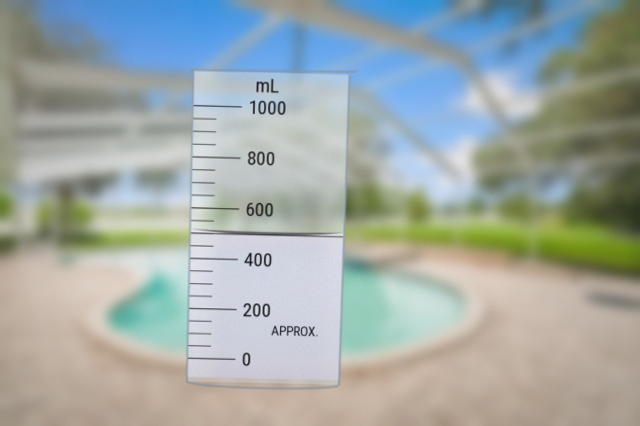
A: 500 mL
